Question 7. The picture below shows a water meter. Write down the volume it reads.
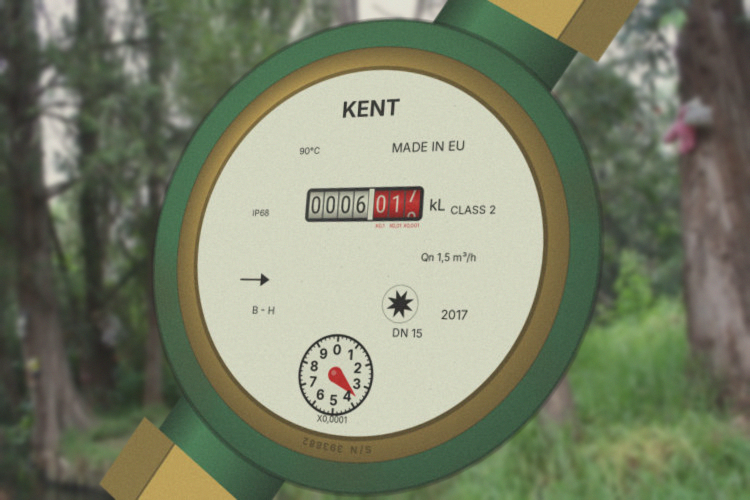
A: 6.0173 kL
